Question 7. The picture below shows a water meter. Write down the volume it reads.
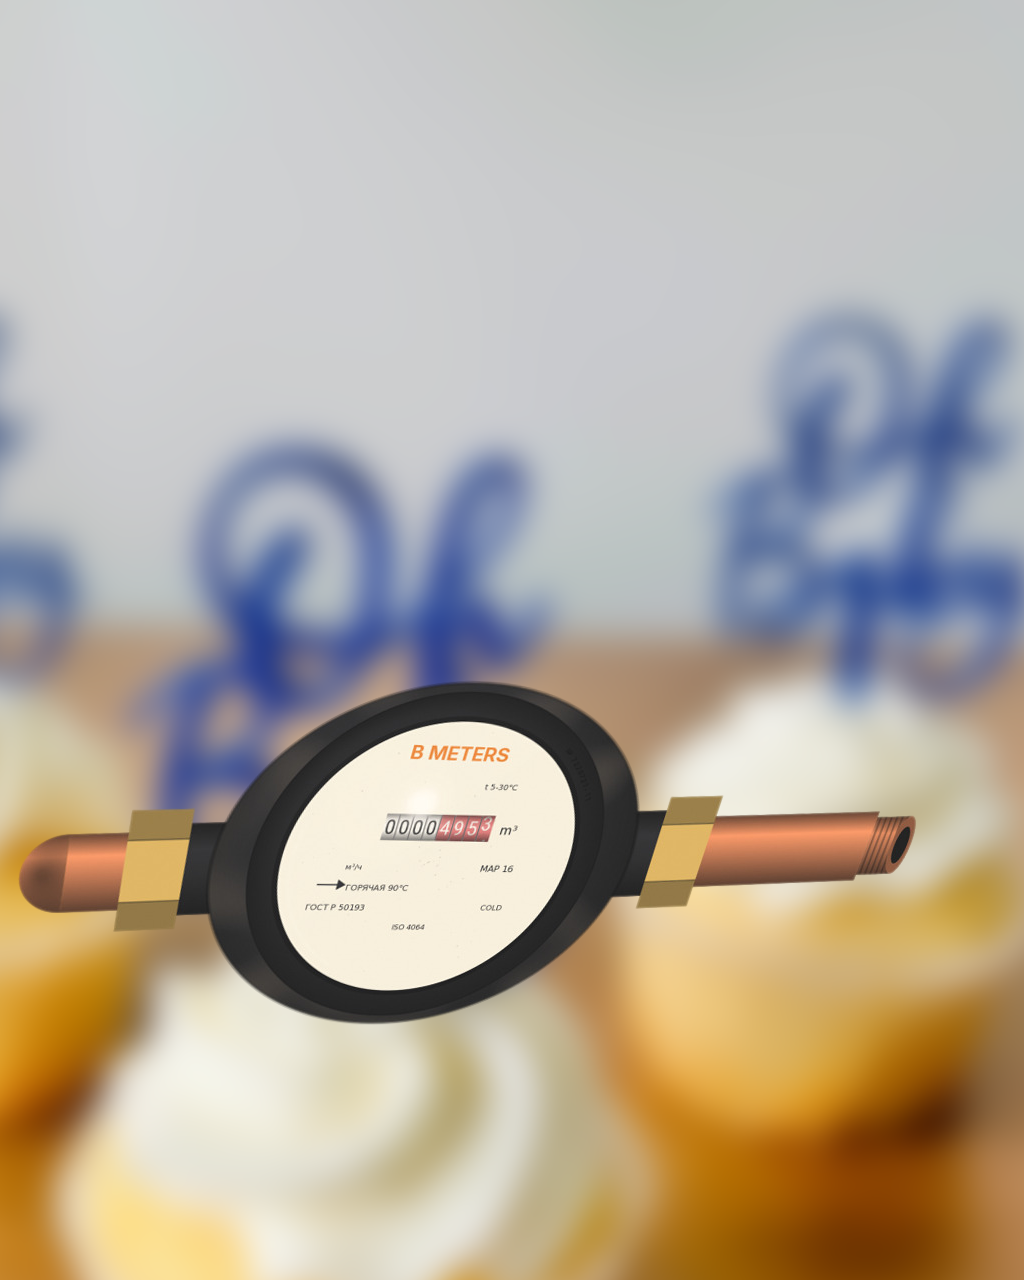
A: 0.4953 m³
